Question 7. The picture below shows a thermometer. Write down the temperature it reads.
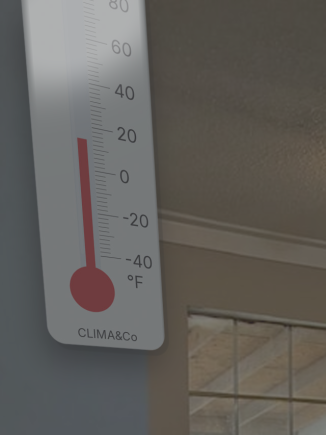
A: 14 °F
